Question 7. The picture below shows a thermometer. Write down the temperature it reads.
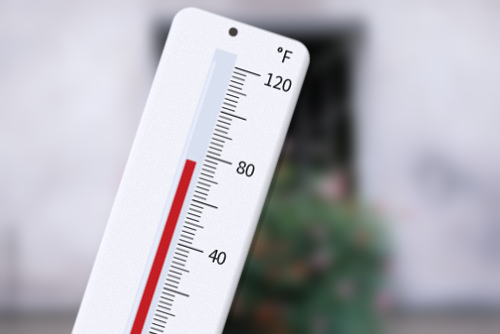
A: 76 °F
